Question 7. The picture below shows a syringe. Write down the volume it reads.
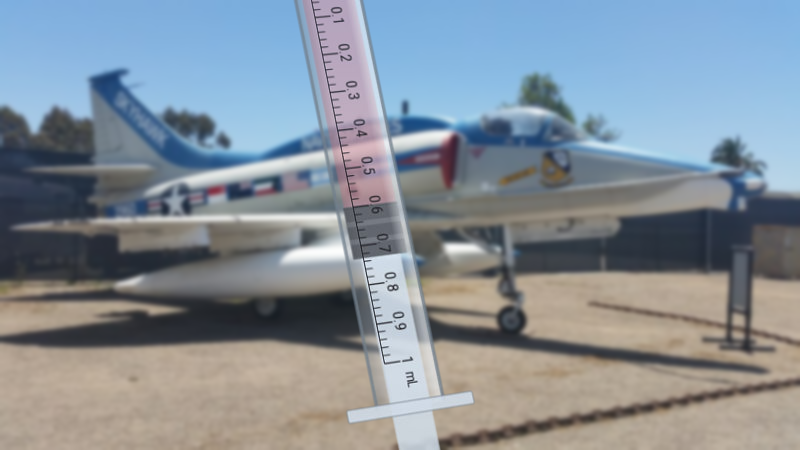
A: 0.6 mL
